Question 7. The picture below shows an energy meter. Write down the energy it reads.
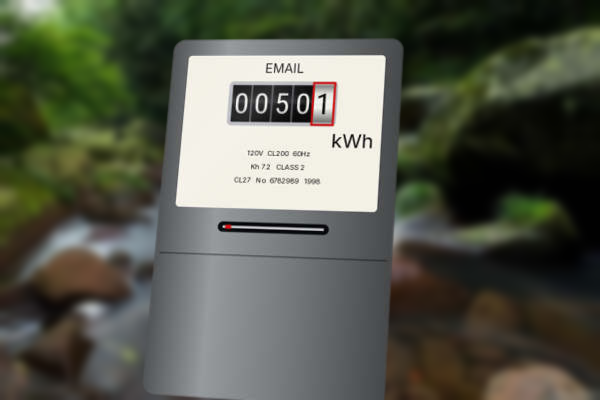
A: 50.1 kWh
